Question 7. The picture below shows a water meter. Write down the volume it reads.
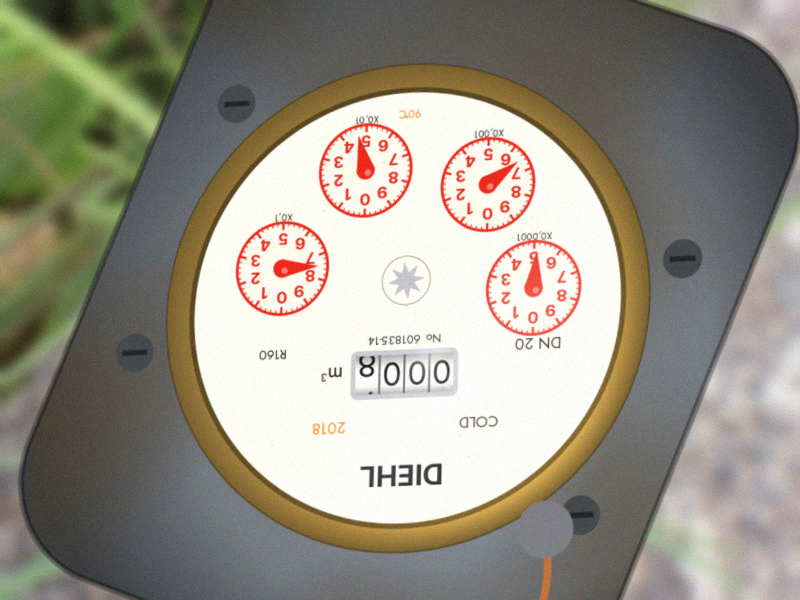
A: 7.7465 m³
